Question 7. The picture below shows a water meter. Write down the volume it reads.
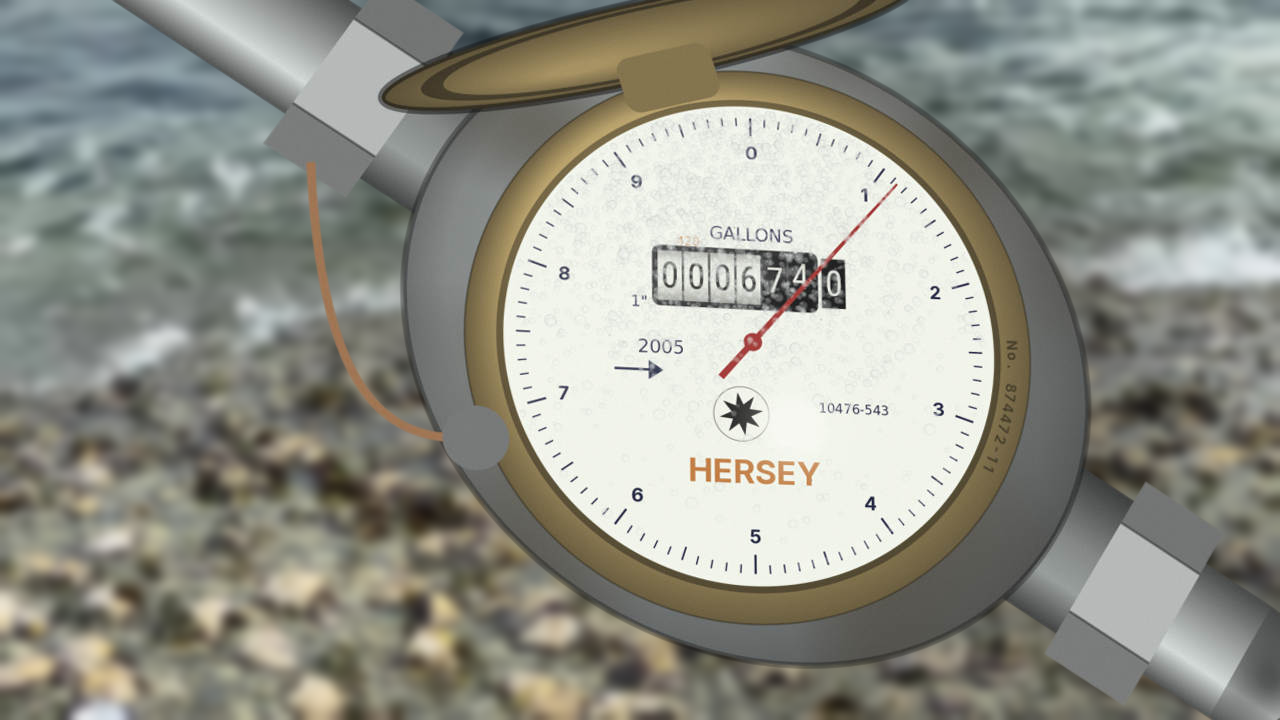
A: 6741.1 gal
